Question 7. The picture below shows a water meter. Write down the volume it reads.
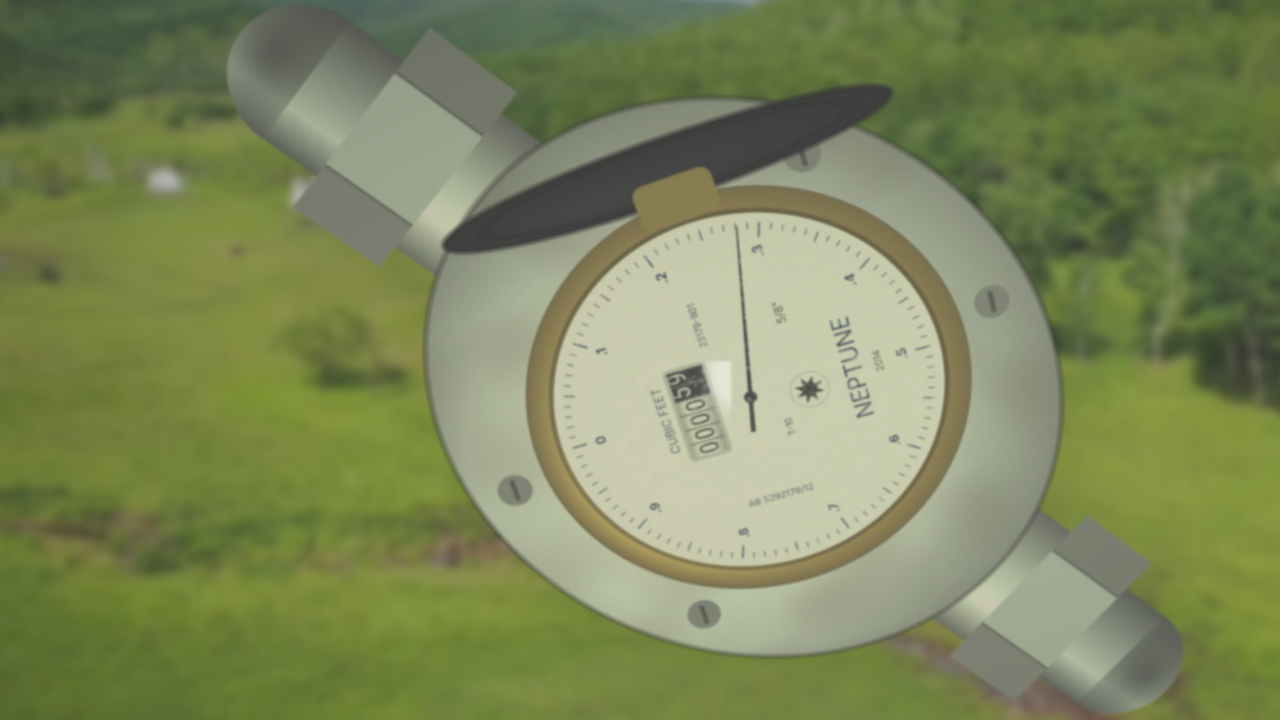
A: 59.28 ft³
